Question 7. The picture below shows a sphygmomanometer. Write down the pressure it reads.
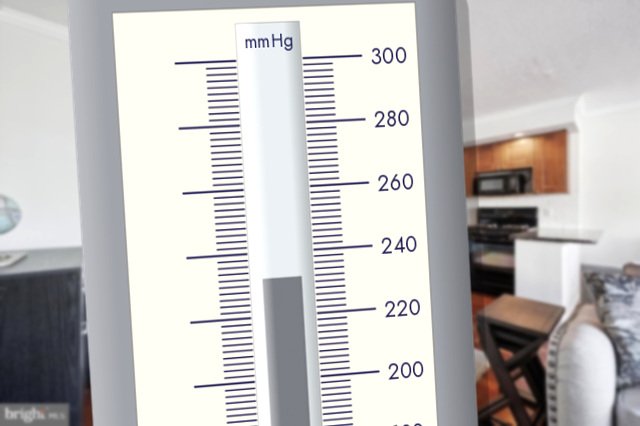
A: 232 mmHg
